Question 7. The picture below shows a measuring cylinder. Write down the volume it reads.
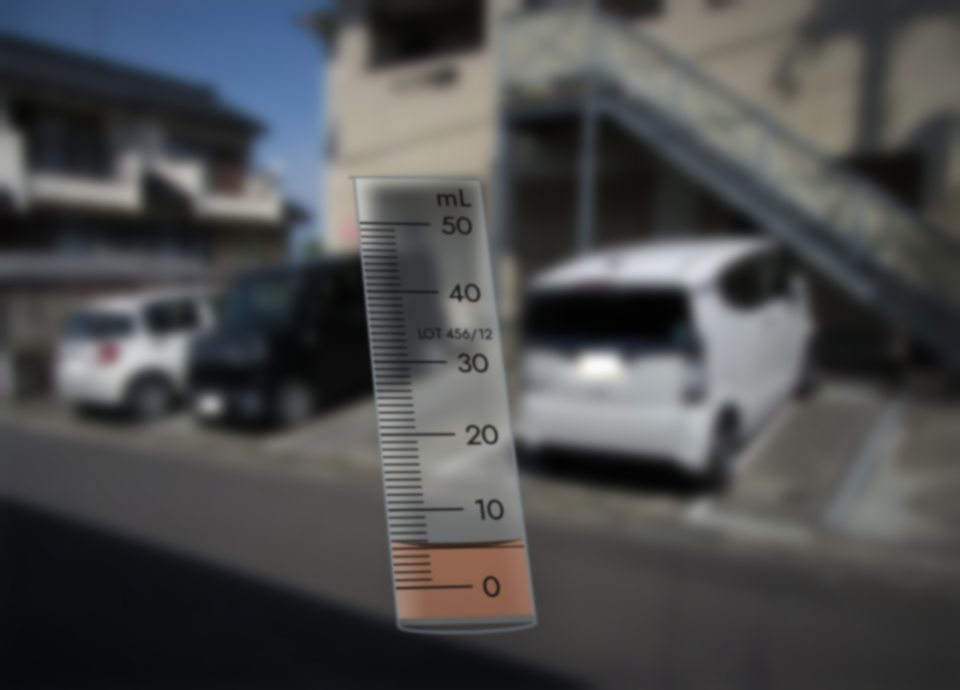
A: 5 mL
